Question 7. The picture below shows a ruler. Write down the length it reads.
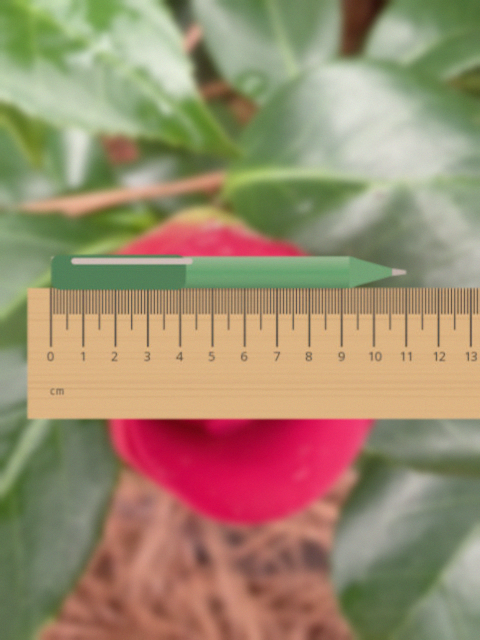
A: 11 cm
